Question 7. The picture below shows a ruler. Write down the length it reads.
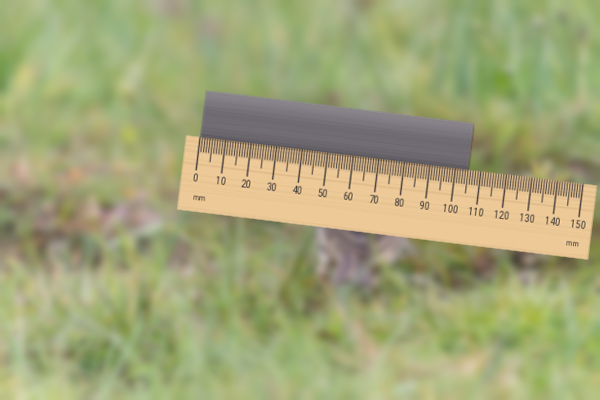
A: 105 mm
